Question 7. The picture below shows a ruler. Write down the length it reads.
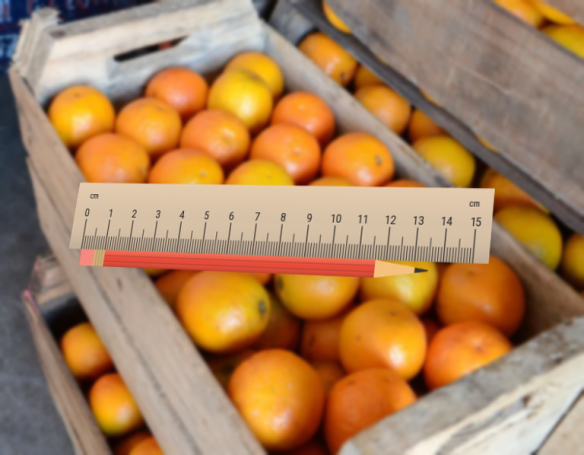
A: 13.5 cm
